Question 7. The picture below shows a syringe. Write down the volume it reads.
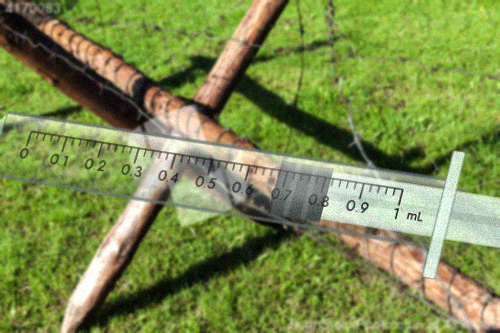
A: 0.68 mL
